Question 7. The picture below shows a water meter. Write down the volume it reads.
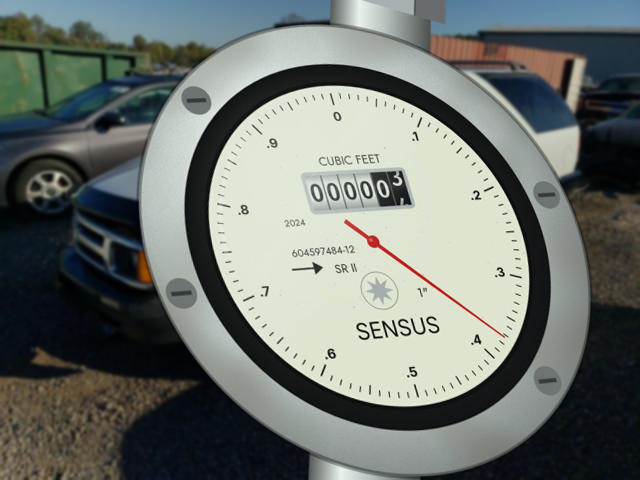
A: 3.37 ft³
